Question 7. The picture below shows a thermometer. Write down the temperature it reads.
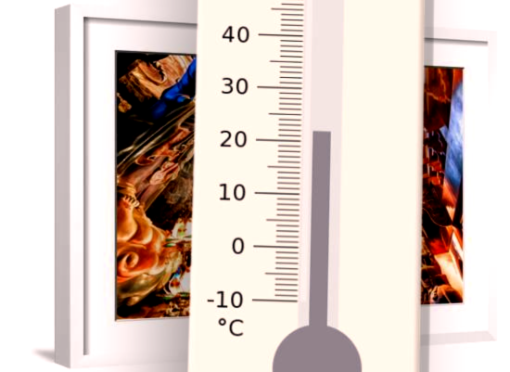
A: 22 °C
